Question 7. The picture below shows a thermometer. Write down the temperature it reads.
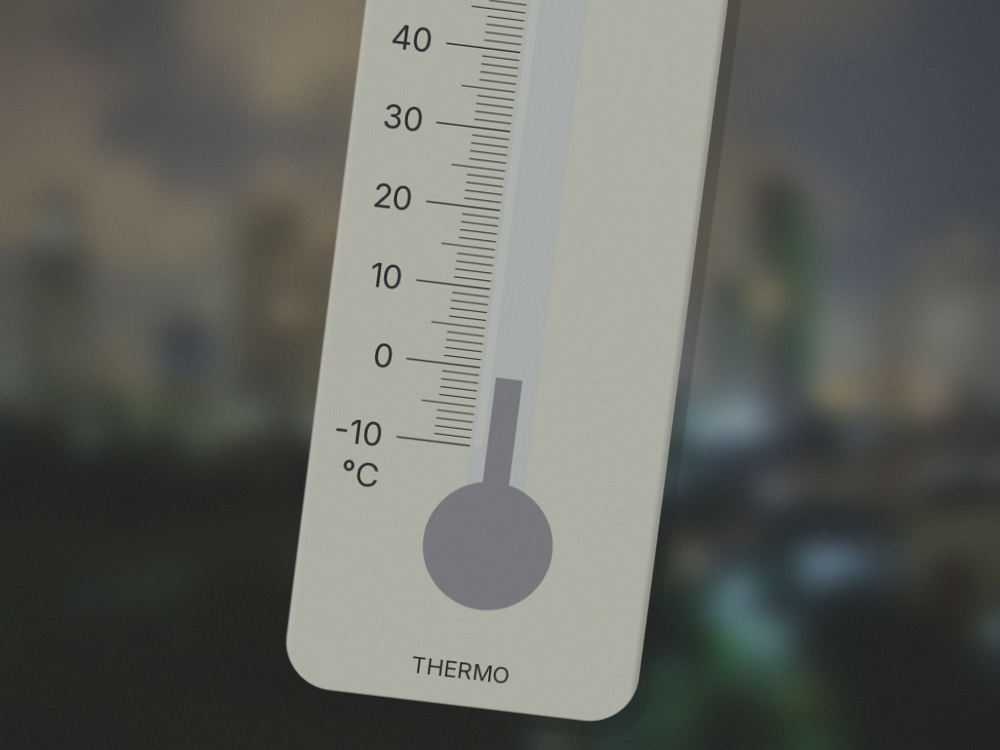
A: -1 °C
